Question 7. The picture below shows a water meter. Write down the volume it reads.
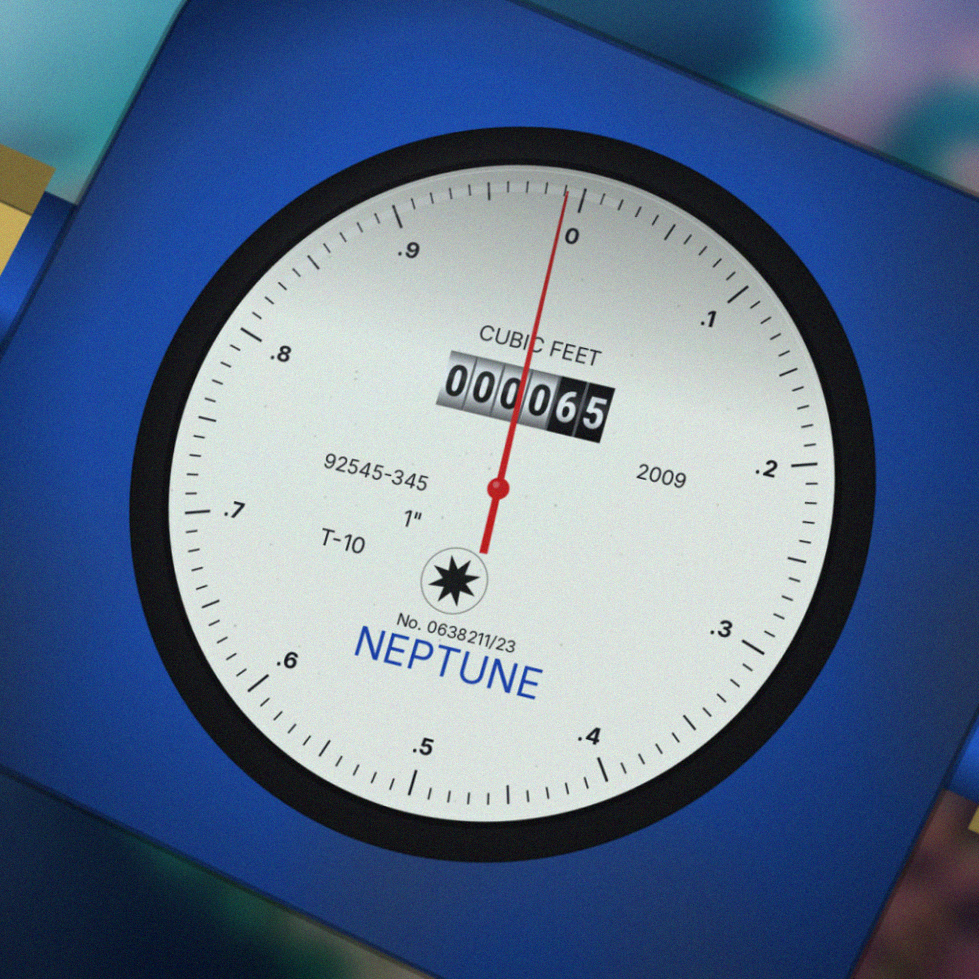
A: 64.99 ft³
